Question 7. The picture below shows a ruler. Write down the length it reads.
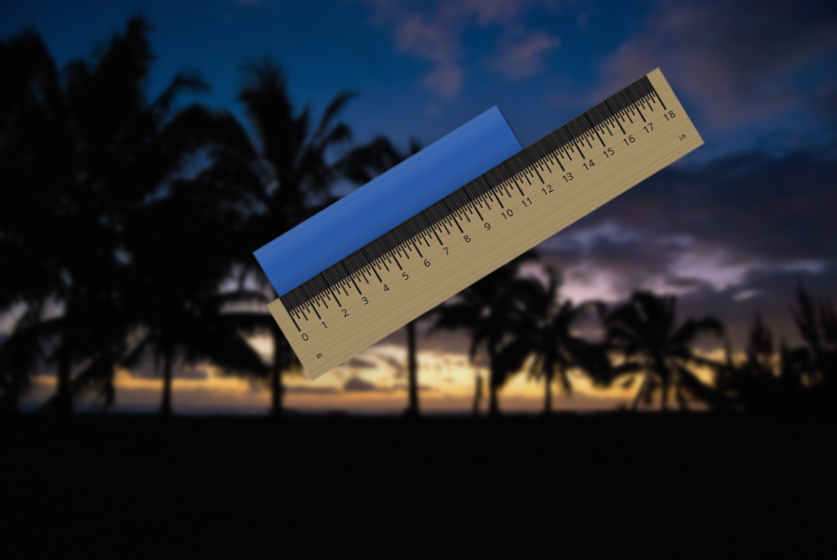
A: 12 in
